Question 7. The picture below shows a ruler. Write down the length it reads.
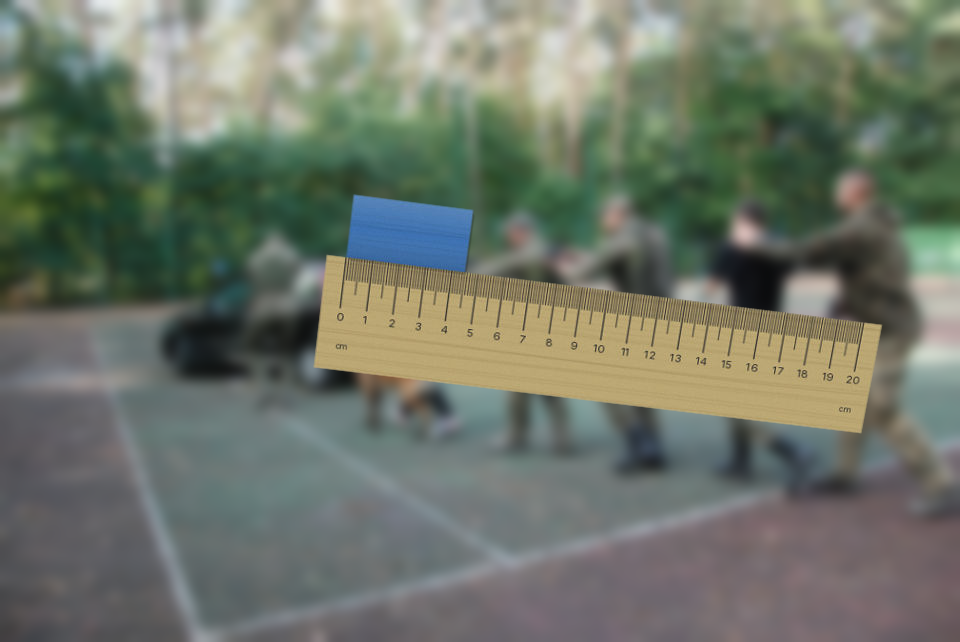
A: 4.5 cm
